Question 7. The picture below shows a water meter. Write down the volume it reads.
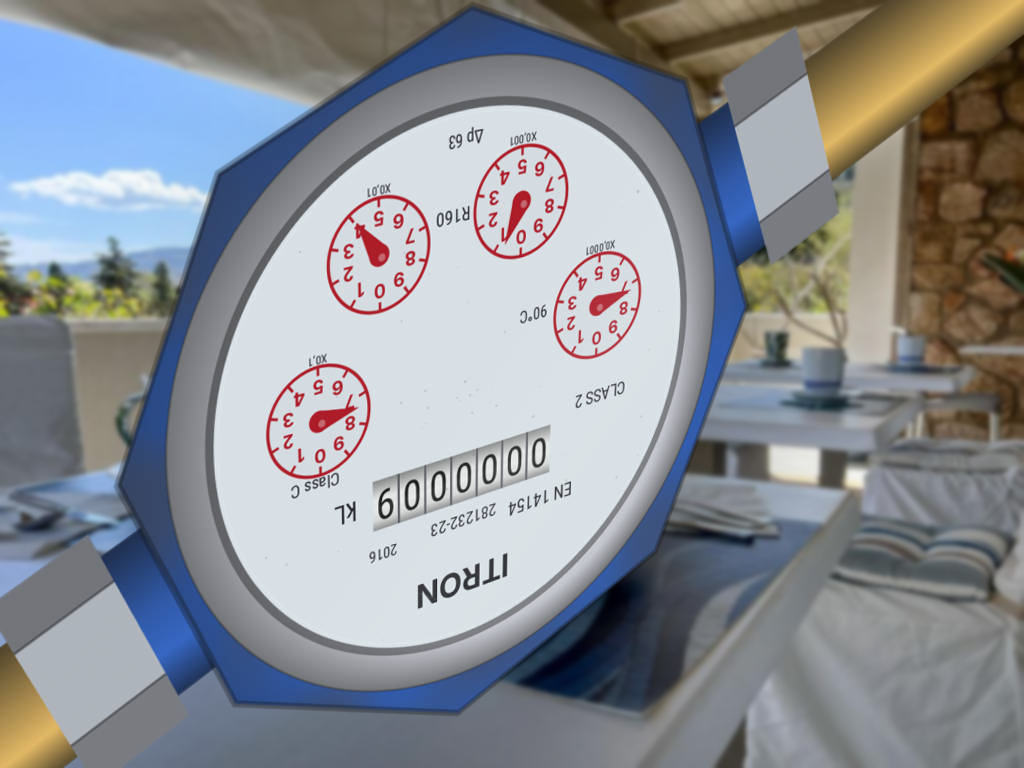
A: 9.7407 kL
